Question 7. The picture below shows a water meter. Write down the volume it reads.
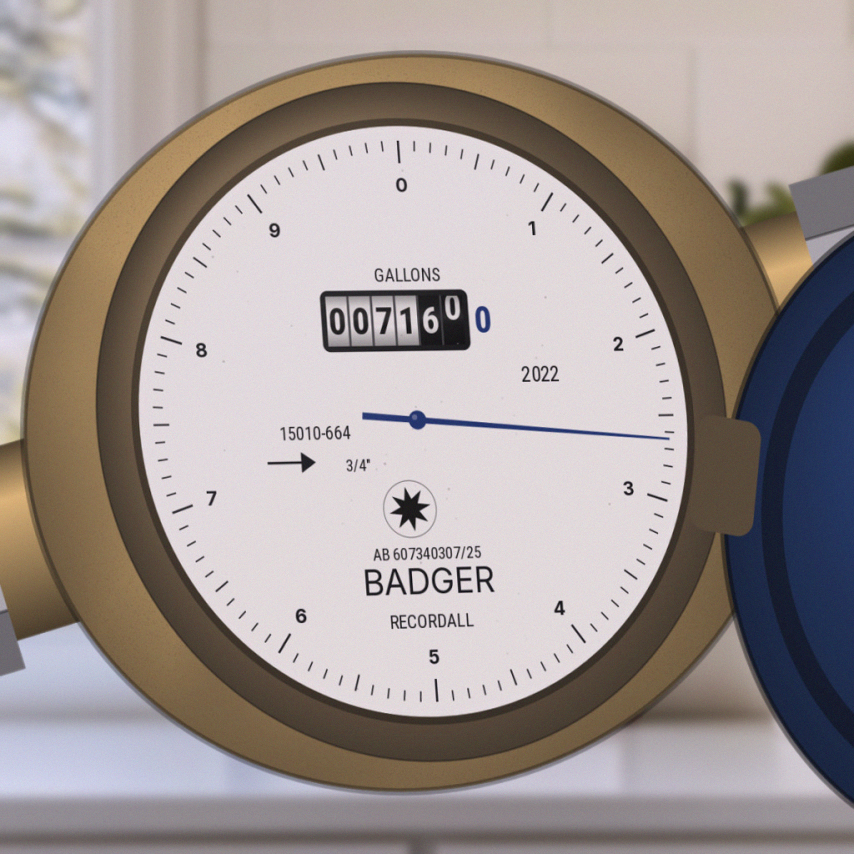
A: 71602.6 gal
